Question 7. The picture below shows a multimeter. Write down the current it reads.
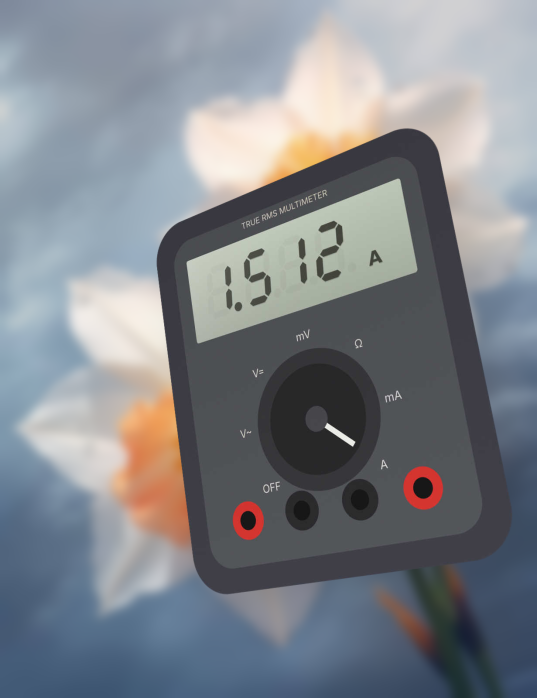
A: 1.512 A
